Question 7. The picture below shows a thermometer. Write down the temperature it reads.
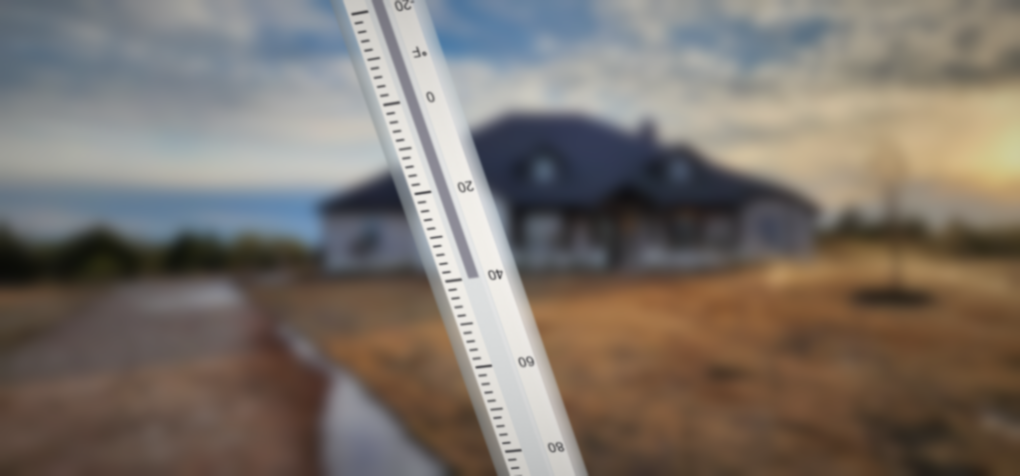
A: 40 °F
